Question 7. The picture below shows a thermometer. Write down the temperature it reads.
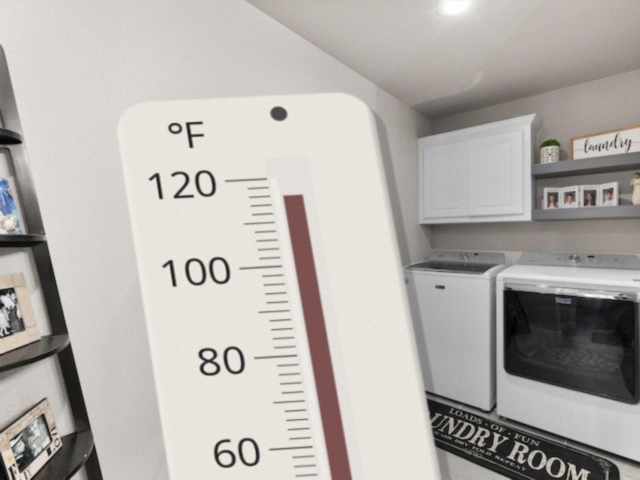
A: 116 °F
